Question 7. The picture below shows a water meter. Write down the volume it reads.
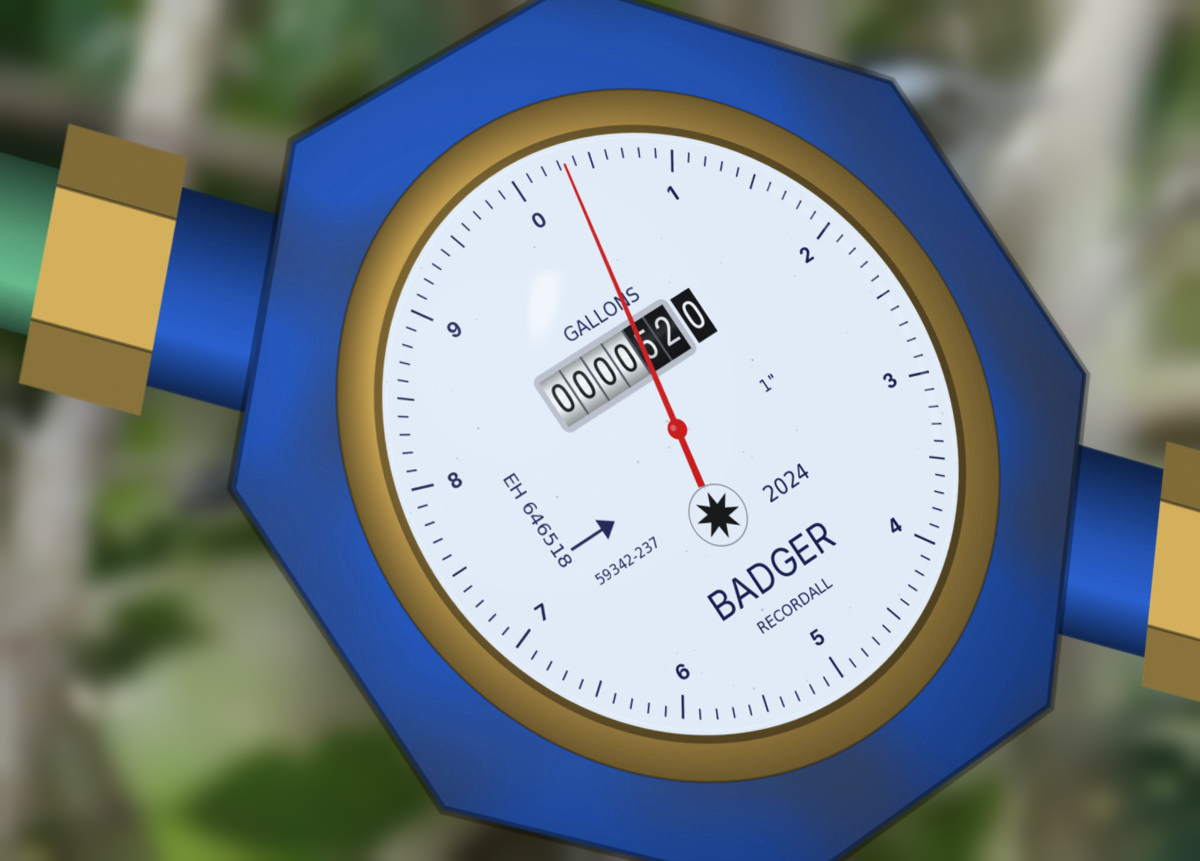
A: 520.3 gal
